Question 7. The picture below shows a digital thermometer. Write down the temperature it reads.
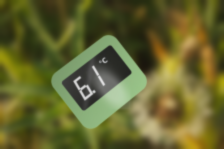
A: 6.1 °C
